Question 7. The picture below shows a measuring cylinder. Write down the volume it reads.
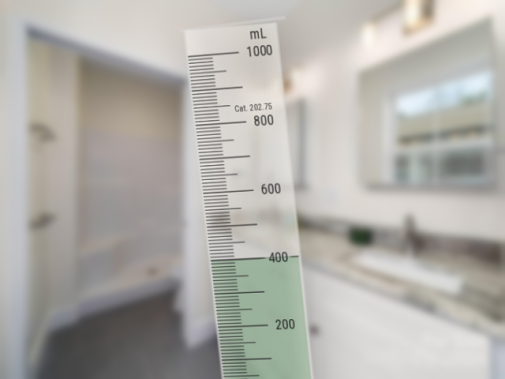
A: 400 mL
